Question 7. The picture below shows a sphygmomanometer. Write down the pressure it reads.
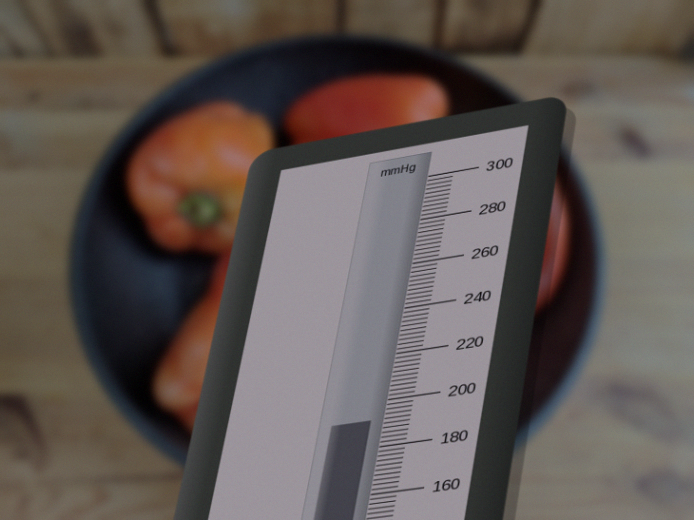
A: 192 mmHg
